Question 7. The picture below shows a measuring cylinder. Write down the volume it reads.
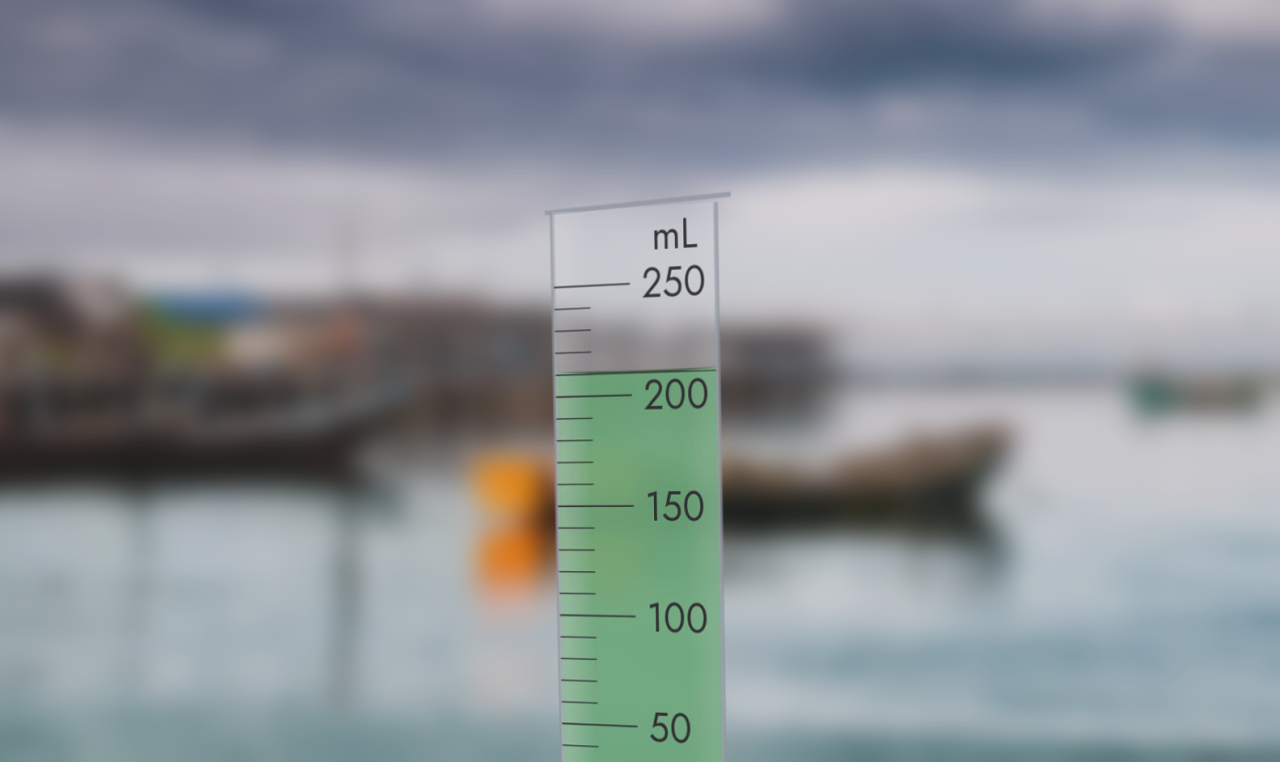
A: 210 mL
